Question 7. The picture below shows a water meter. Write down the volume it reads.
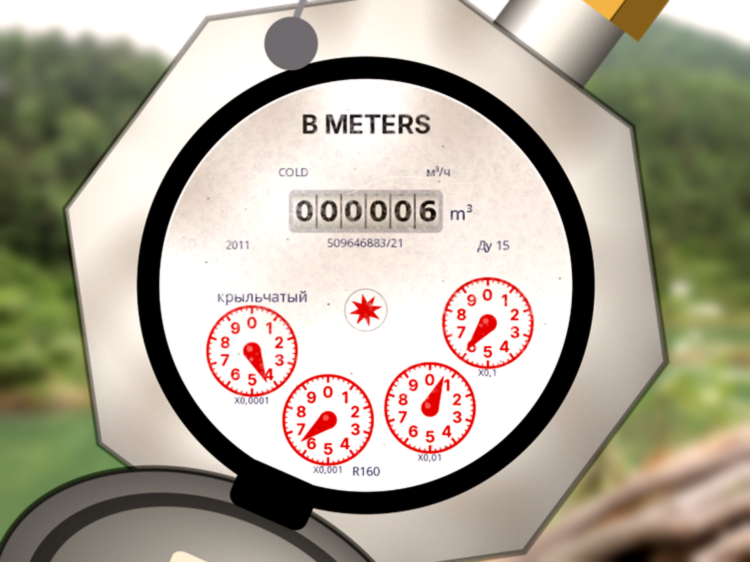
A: 6.6064 m³
